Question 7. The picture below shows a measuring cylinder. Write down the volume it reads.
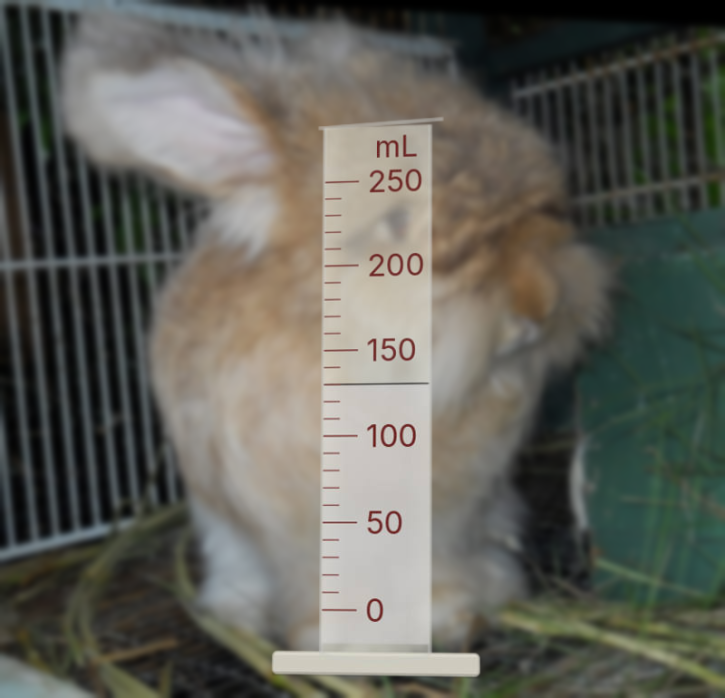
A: 130 mL
